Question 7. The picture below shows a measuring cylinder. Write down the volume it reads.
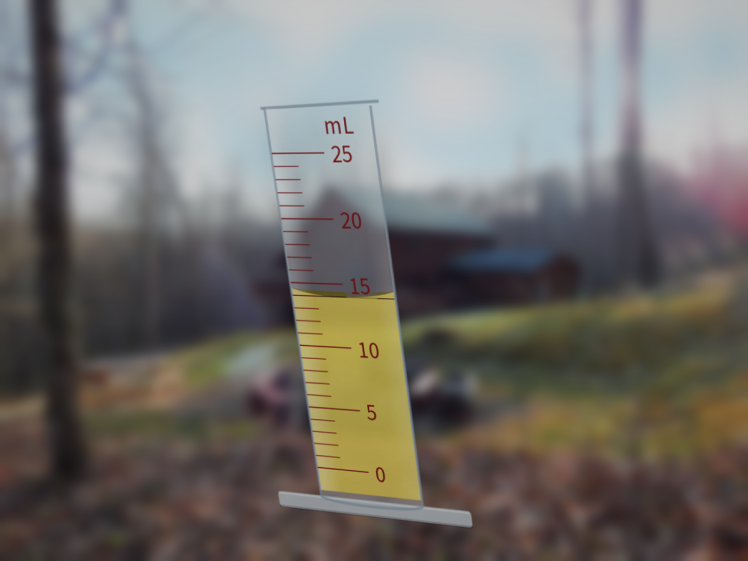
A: 14 mL
